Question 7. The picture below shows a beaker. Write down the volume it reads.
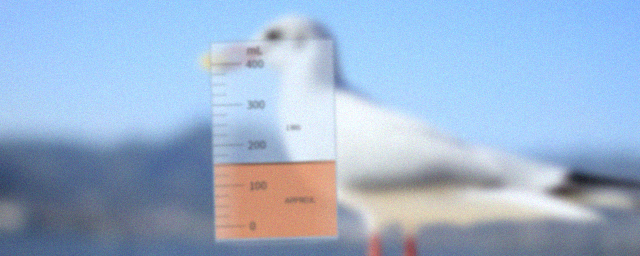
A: 150 mL
